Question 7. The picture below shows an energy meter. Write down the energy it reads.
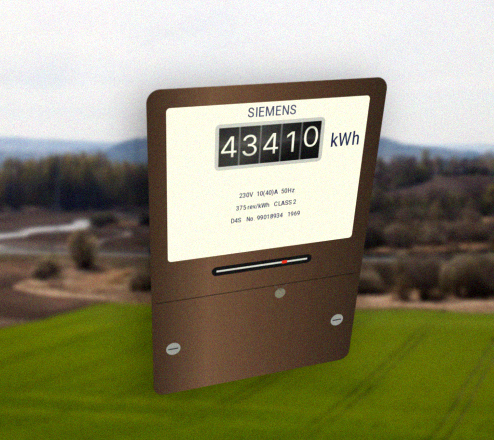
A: 43410 kWh
